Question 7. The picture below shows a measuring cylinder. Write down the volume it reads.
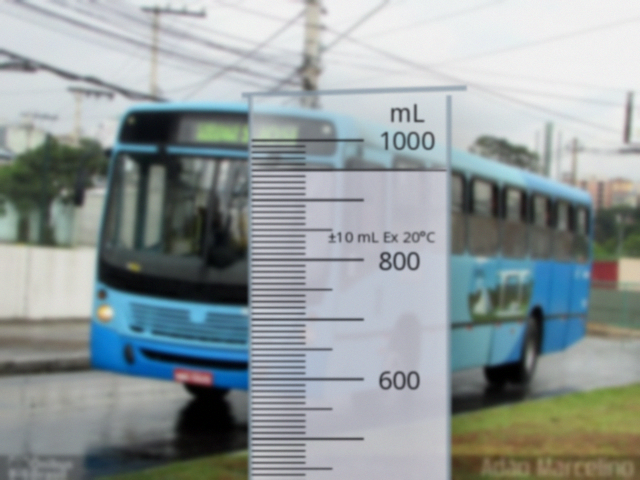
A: 950 mL
